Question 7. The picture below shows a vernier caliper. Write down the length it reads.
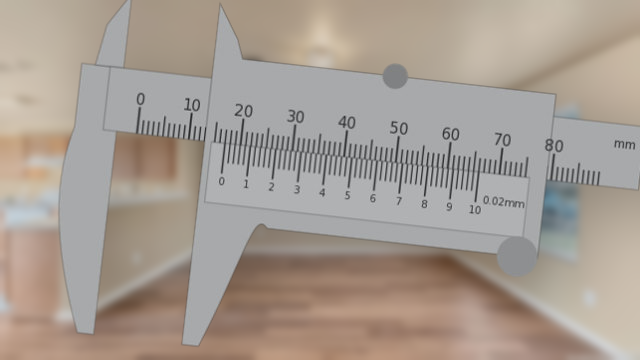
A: 17.0 mm
